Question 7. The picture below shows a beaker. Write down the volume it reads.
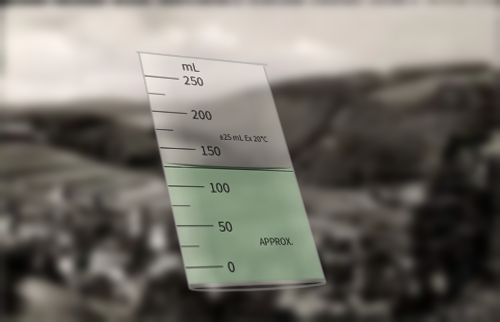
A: 125 mL
